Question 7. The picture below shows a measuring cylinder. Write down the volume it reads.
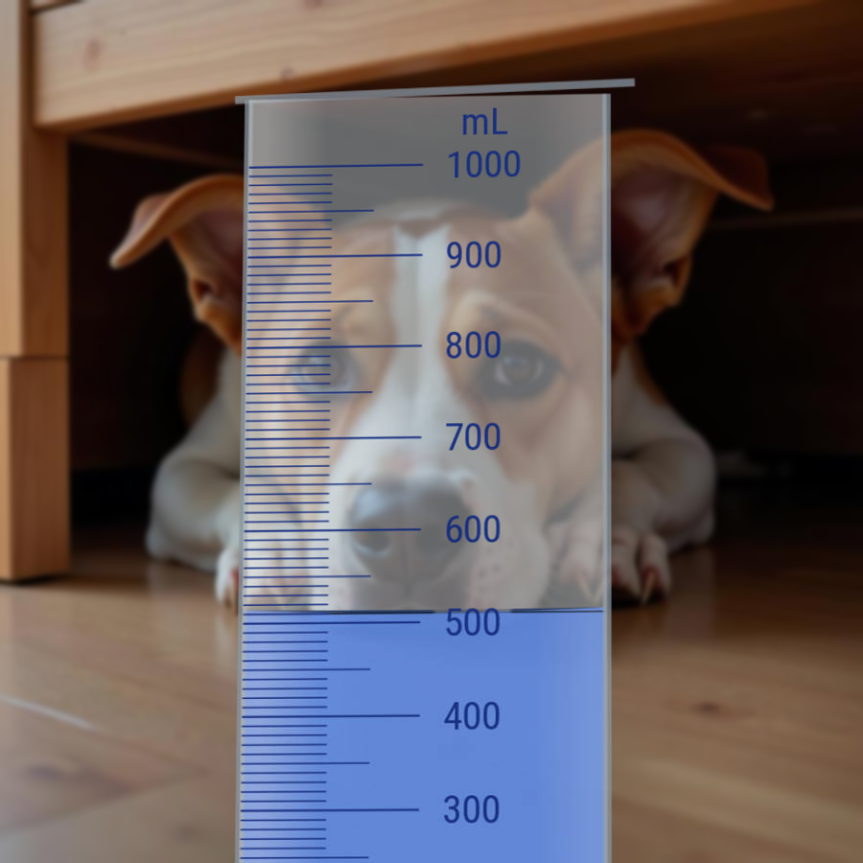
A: 510 mL
